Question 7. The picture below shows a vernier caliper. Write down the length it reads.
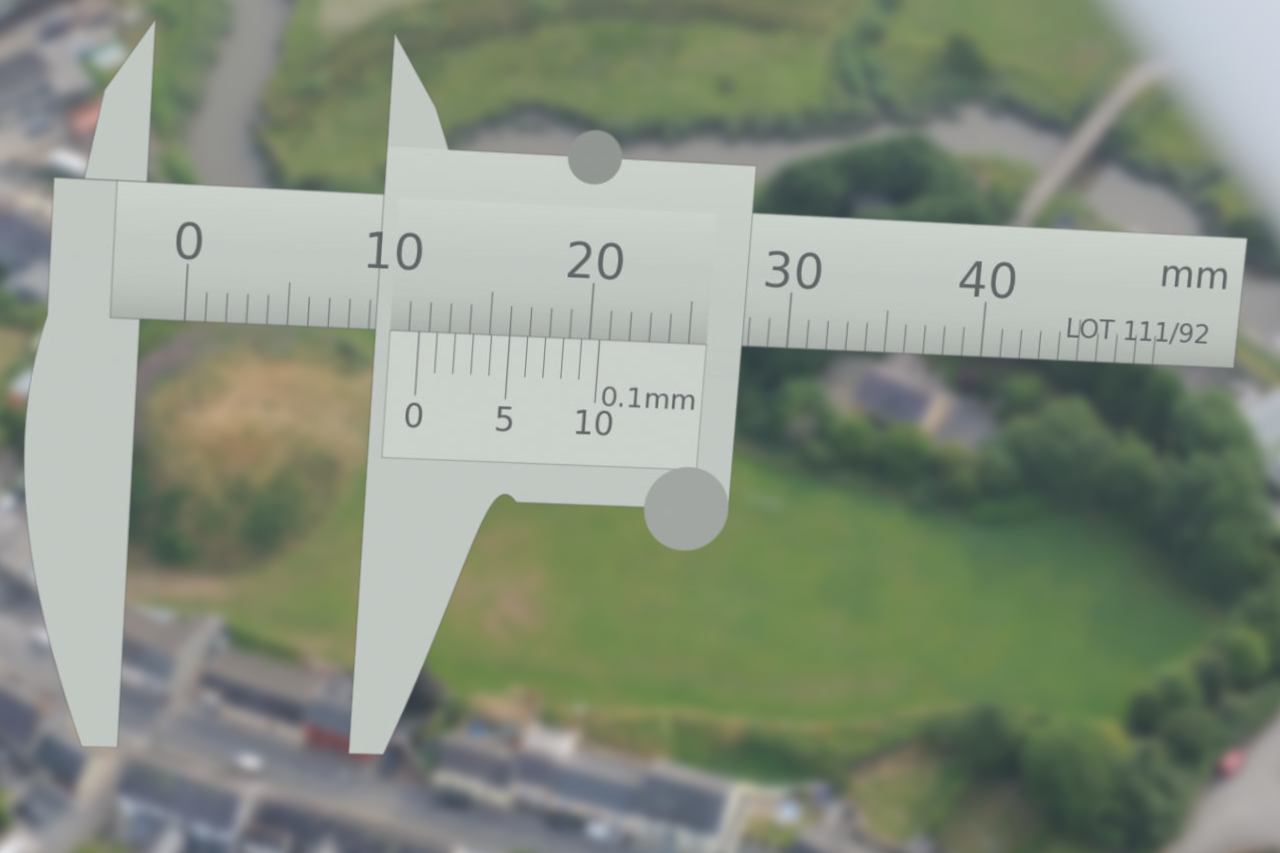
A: 11.5 mm
